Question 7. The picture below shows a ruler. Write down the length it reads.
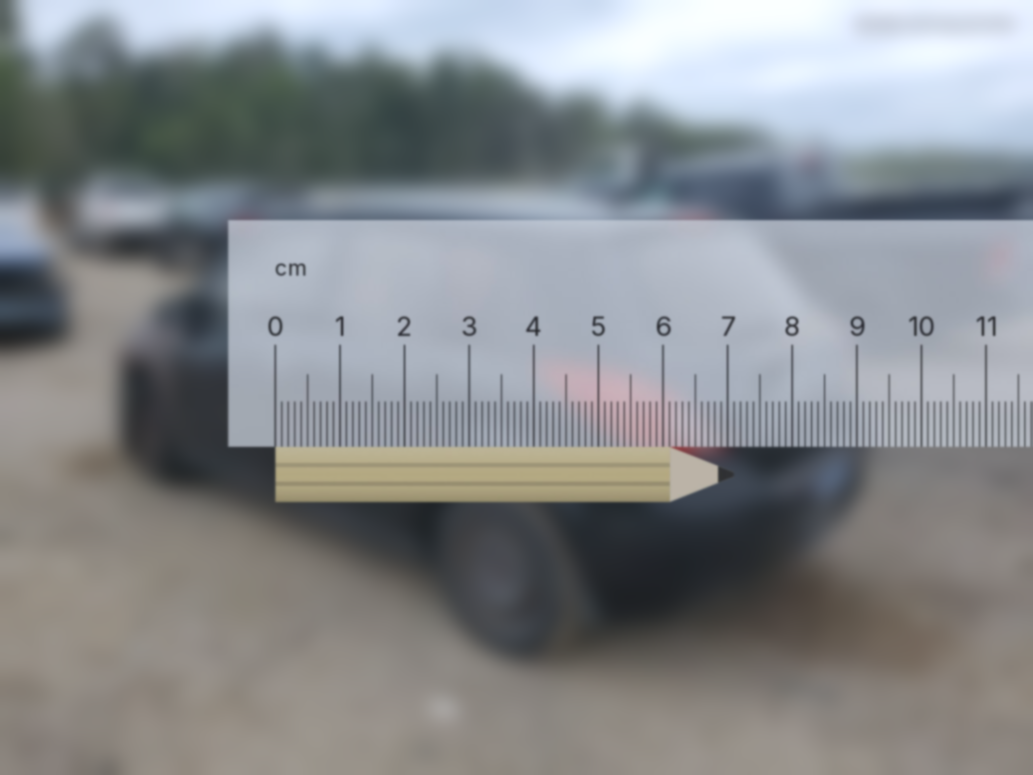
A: 7.1 cm
